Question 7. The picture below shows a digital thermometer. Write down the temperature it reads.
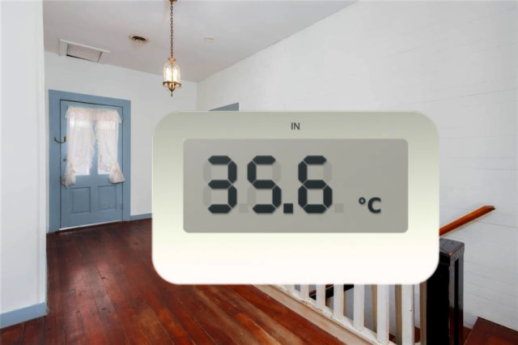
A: 35.6 °C
